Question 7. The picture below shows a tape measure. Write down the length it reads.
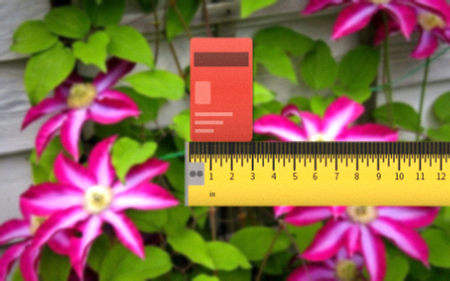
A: 3 in
